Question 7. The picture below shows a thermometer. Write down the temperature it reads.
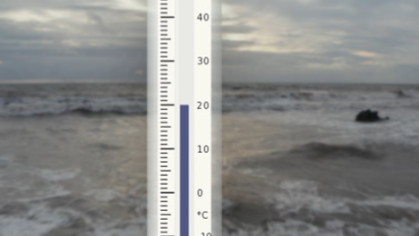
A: 20 °C
